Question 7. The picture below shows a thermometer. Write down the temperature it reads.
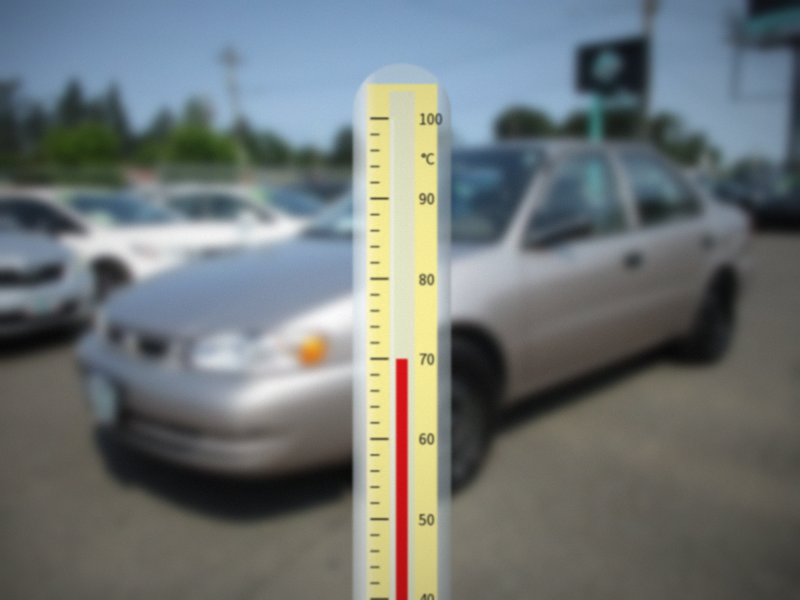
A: 70 °C
